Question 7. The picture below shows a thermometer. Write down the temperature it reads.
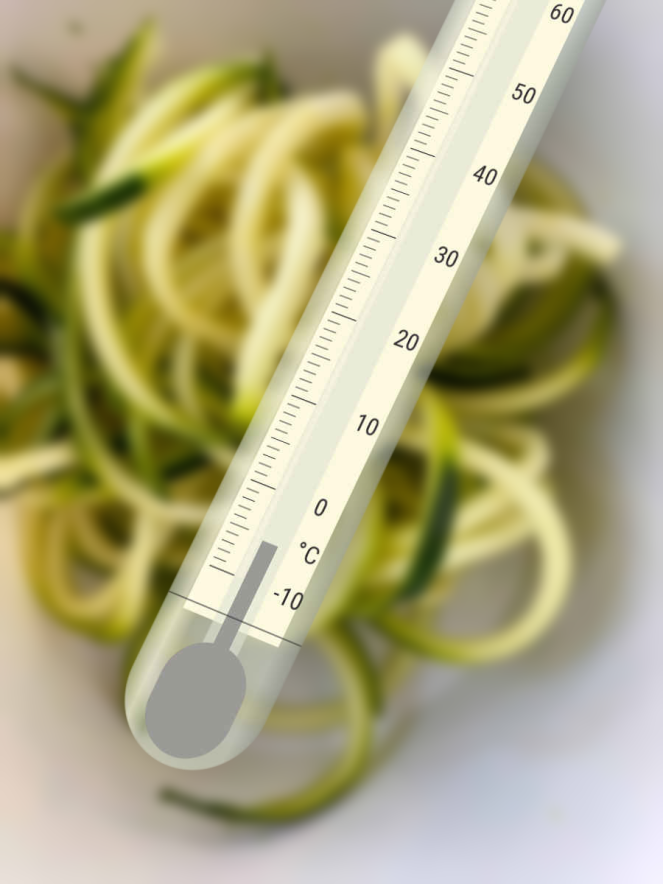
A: -5.5 °C
